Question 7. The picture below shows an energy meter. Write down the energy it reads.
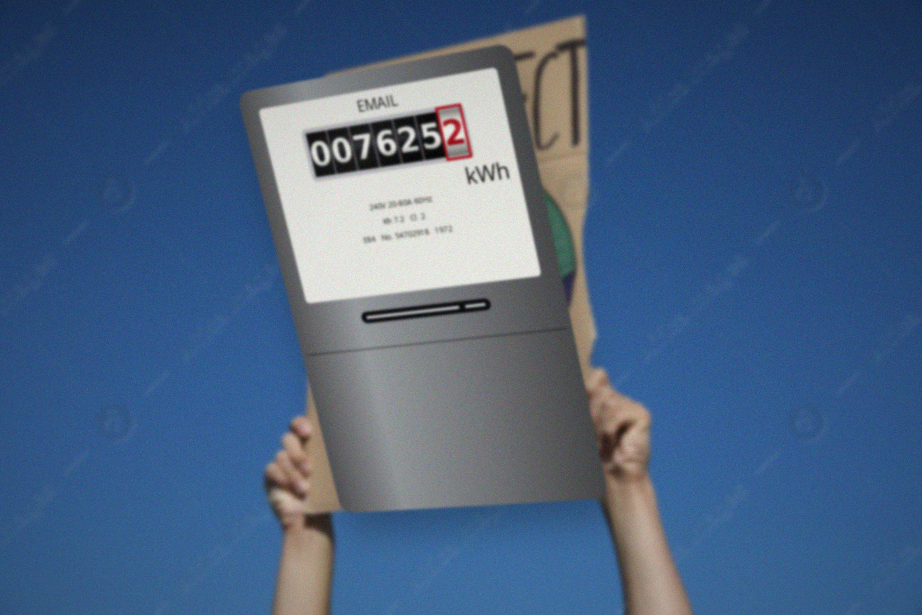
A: 7625.2 kWh
